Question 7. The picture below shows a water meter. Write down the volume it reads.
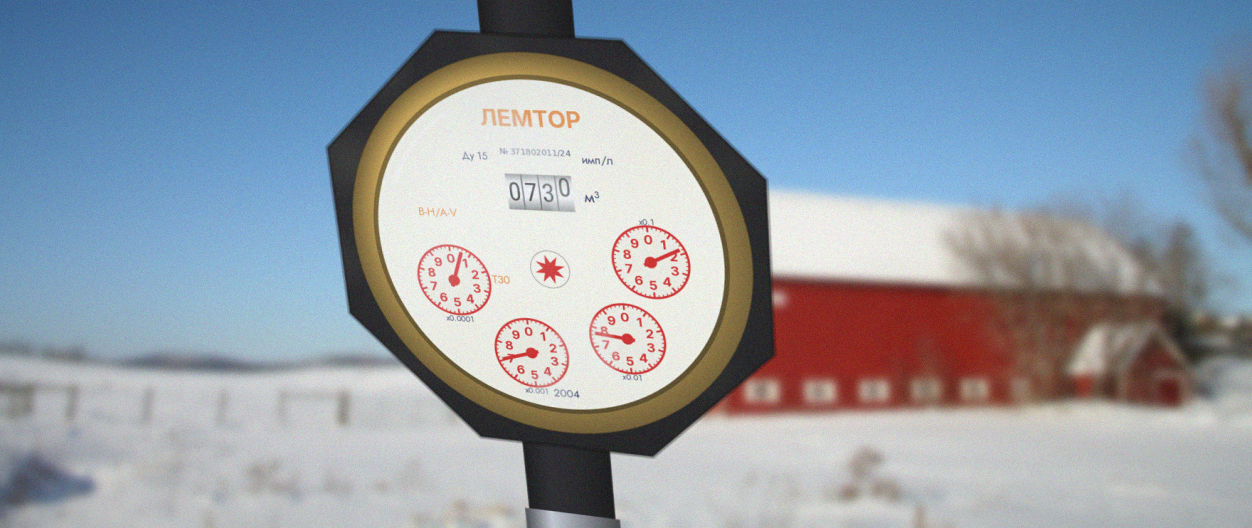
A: 730.1770 m³
